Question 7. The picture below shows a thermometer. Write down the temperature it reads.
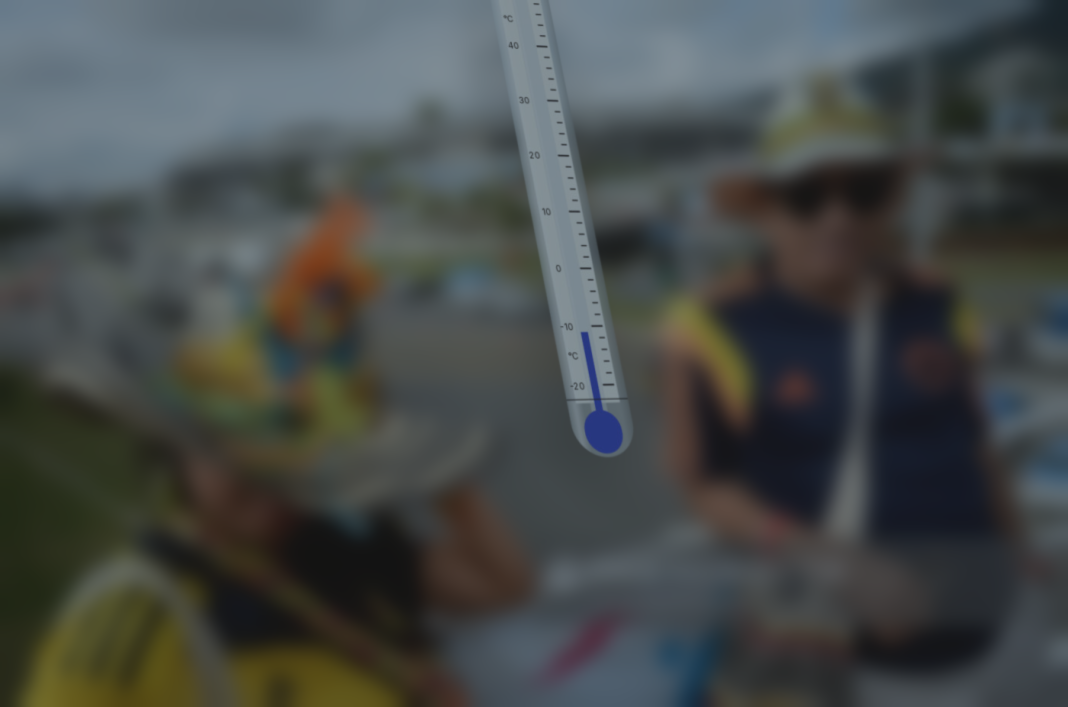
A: -11 °C
